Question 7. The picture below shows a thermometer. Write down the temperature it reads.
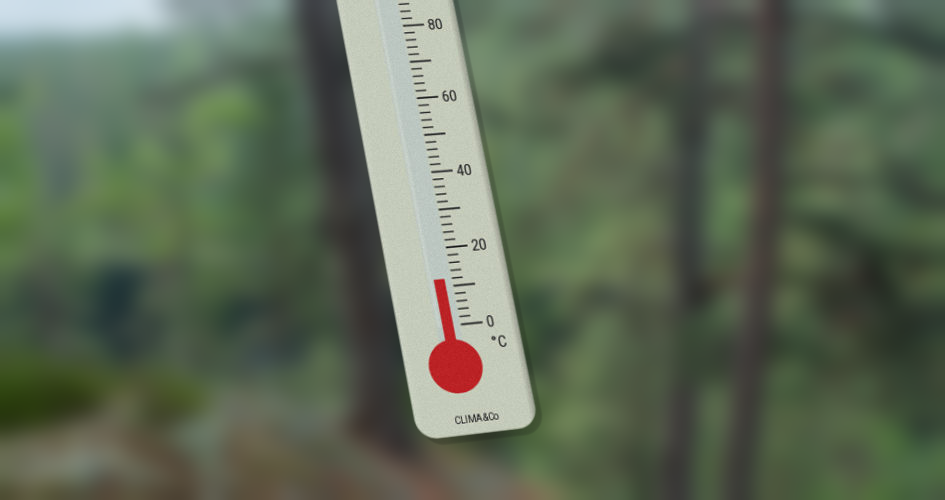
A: 12 °C
